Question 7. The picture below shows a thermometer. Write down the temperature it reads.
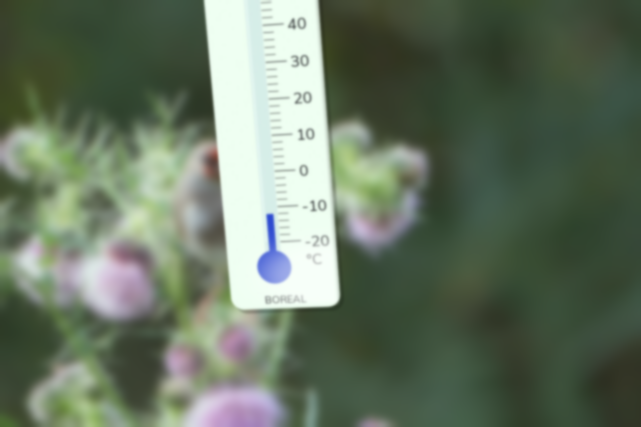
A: -12 °C
